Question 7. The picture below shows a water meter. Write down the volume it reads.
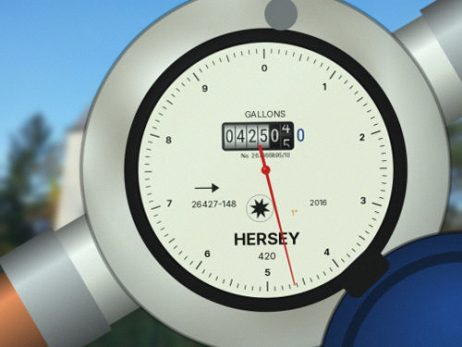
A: 425044.6 gal
